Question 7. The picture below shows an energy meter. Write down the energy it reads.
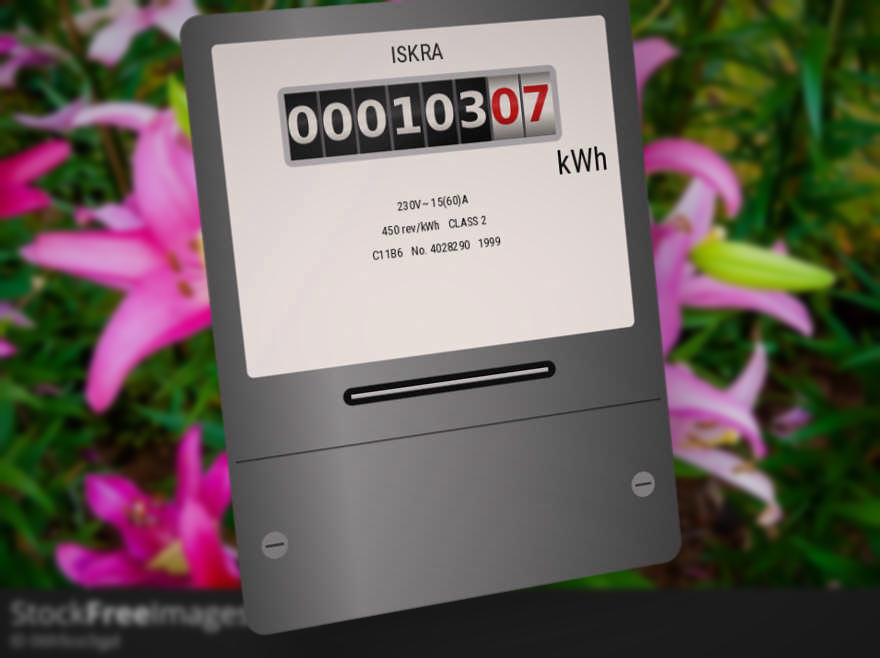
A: 103.07 kWh
